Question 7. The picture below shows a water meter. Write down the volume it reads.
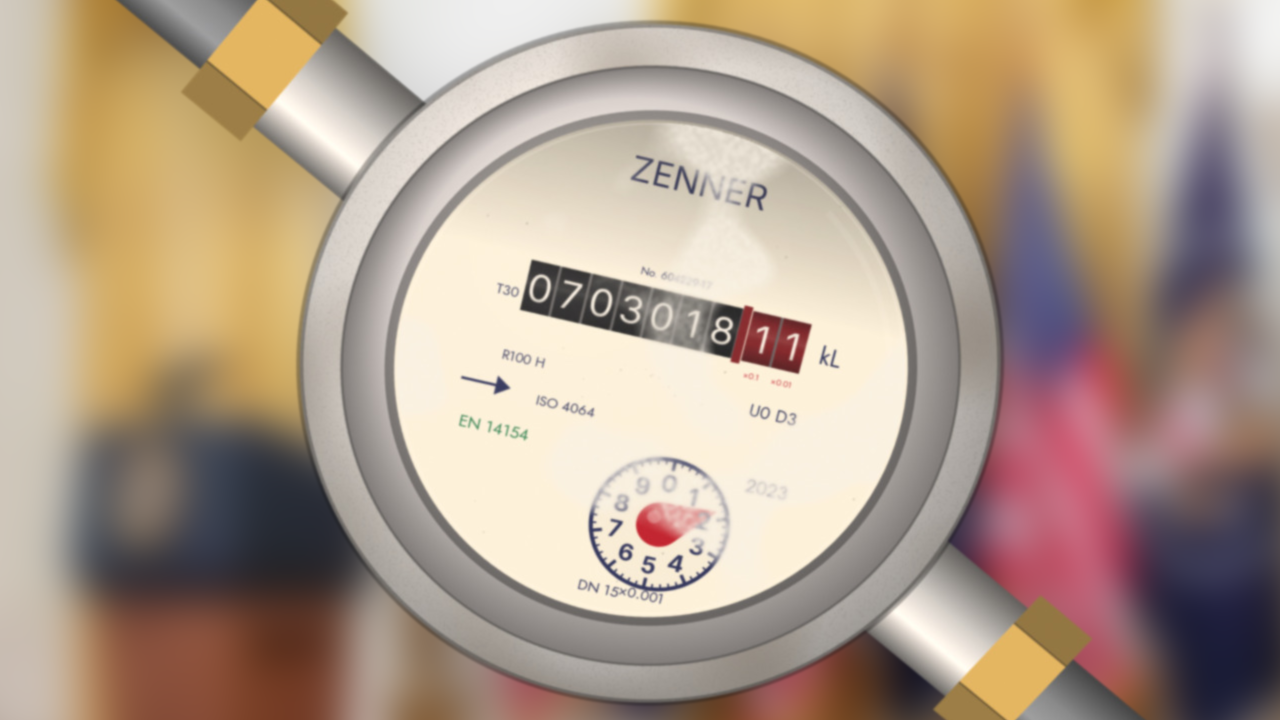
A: 703018.111 kL
